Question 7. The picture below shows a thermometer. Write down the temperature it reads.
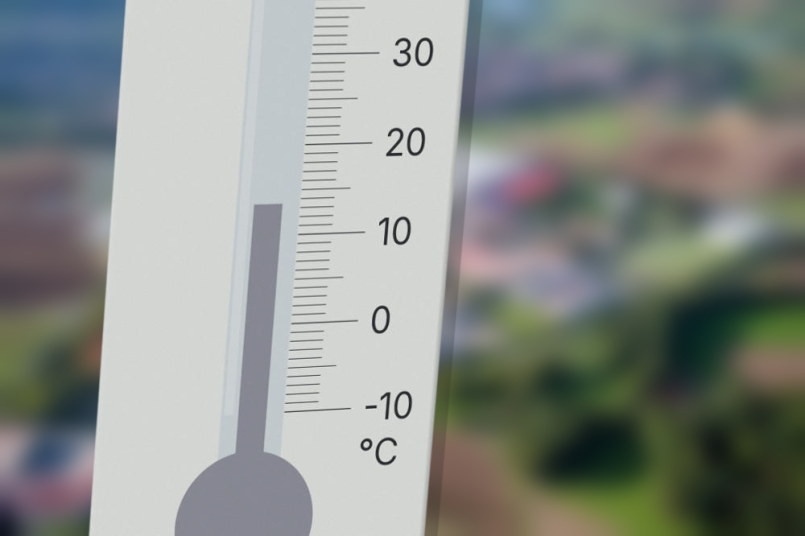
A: 13.5 °C
